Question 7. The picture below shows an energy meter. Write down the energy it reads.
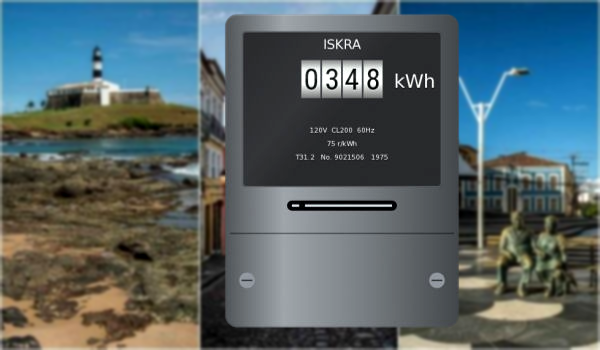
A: 348 kWh
